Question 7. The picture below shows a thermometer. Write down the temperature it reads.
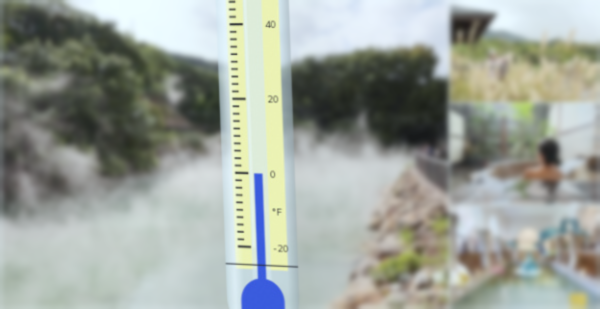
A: 0 °F
